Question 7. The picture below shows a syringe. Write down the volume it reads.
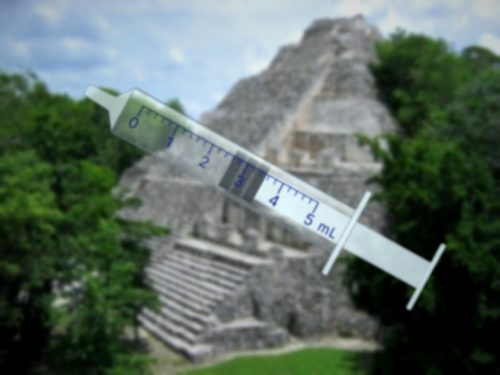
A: 2.6 mL
